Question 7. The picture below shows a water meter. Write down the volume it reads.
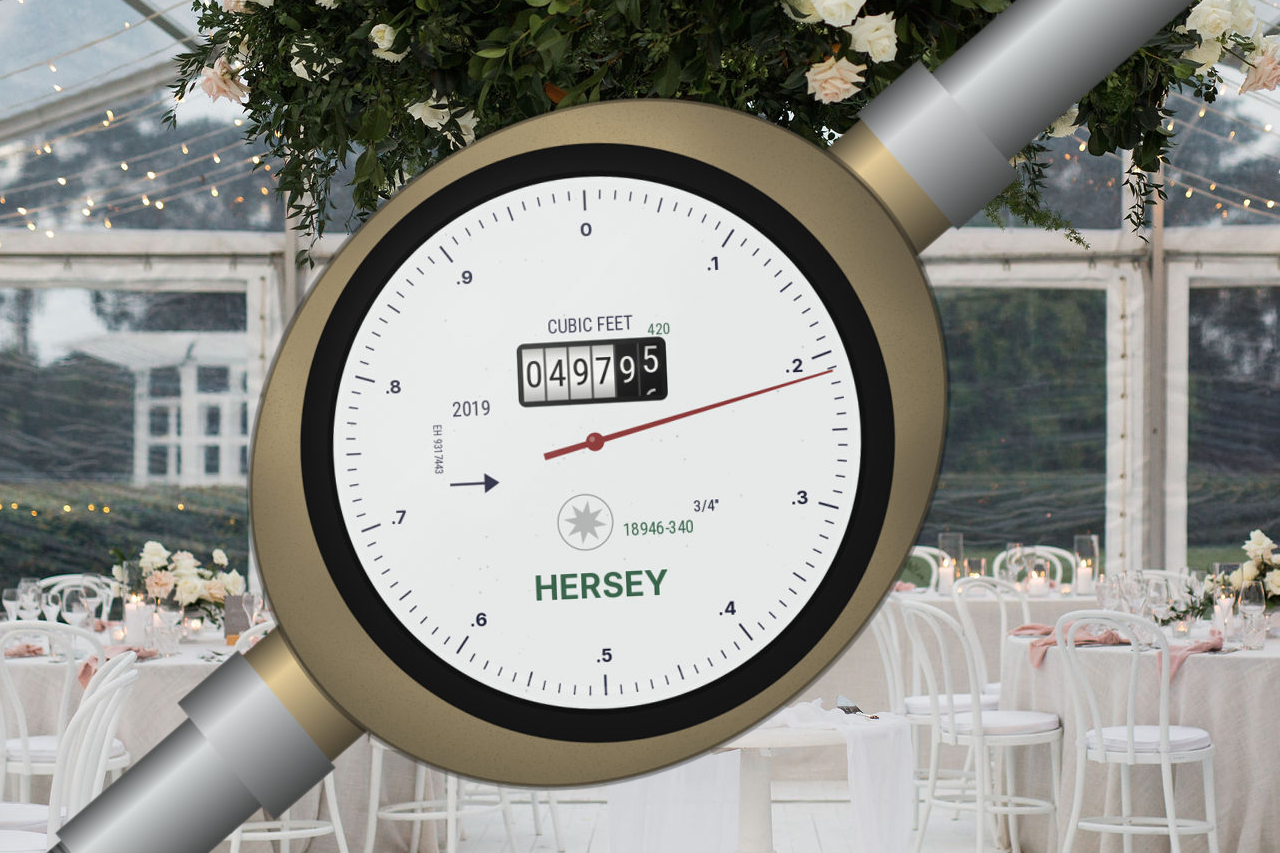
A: 49795.21 ft³
